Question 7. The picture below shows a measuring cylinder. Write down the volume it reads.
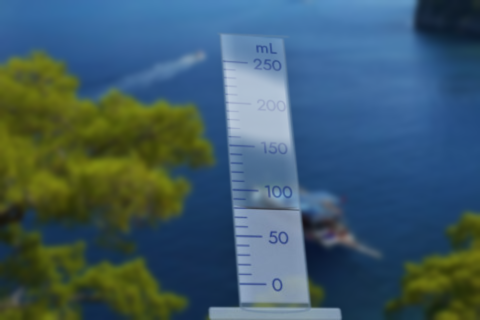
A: 80 mL
